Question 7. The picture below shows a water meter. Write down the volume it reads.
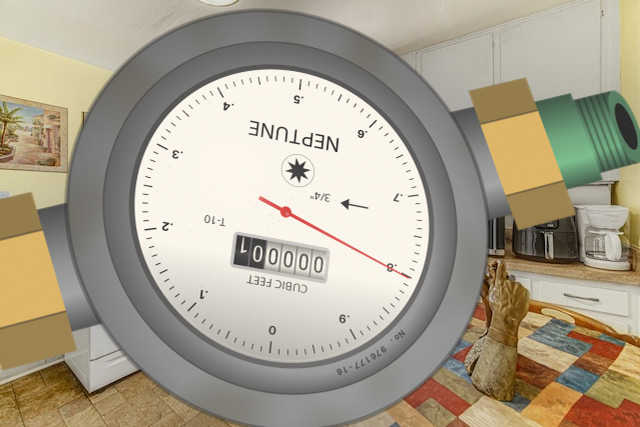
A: 0.80 ft³
